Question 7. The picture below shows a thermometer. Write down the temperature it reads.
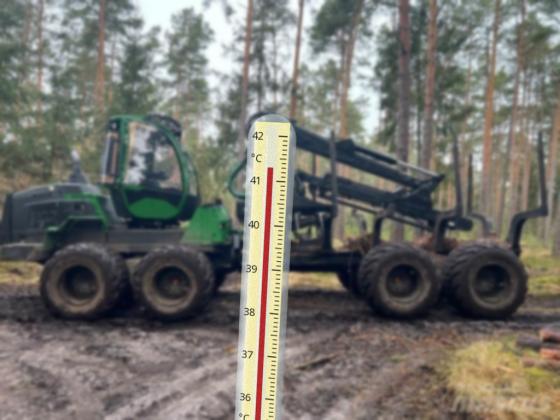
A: 41.3 °C
